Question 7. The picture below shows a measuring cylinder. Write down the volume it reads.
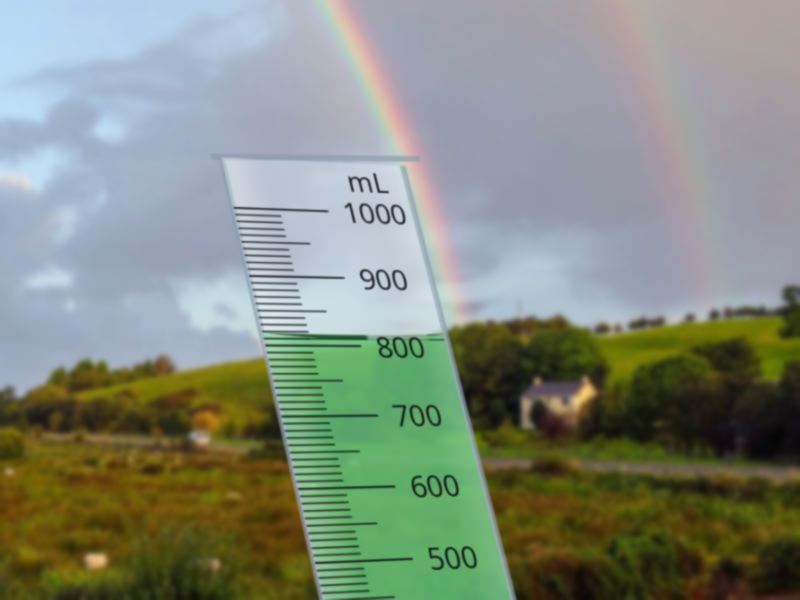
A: 810 mL
